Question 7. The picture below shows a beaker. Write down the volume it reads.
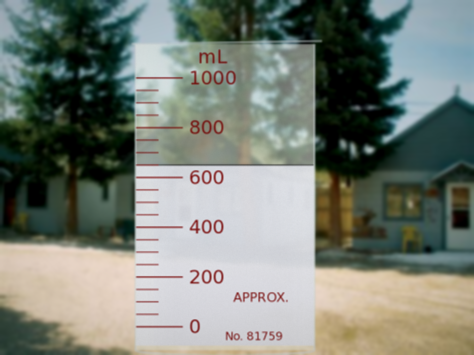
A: 650 mL
